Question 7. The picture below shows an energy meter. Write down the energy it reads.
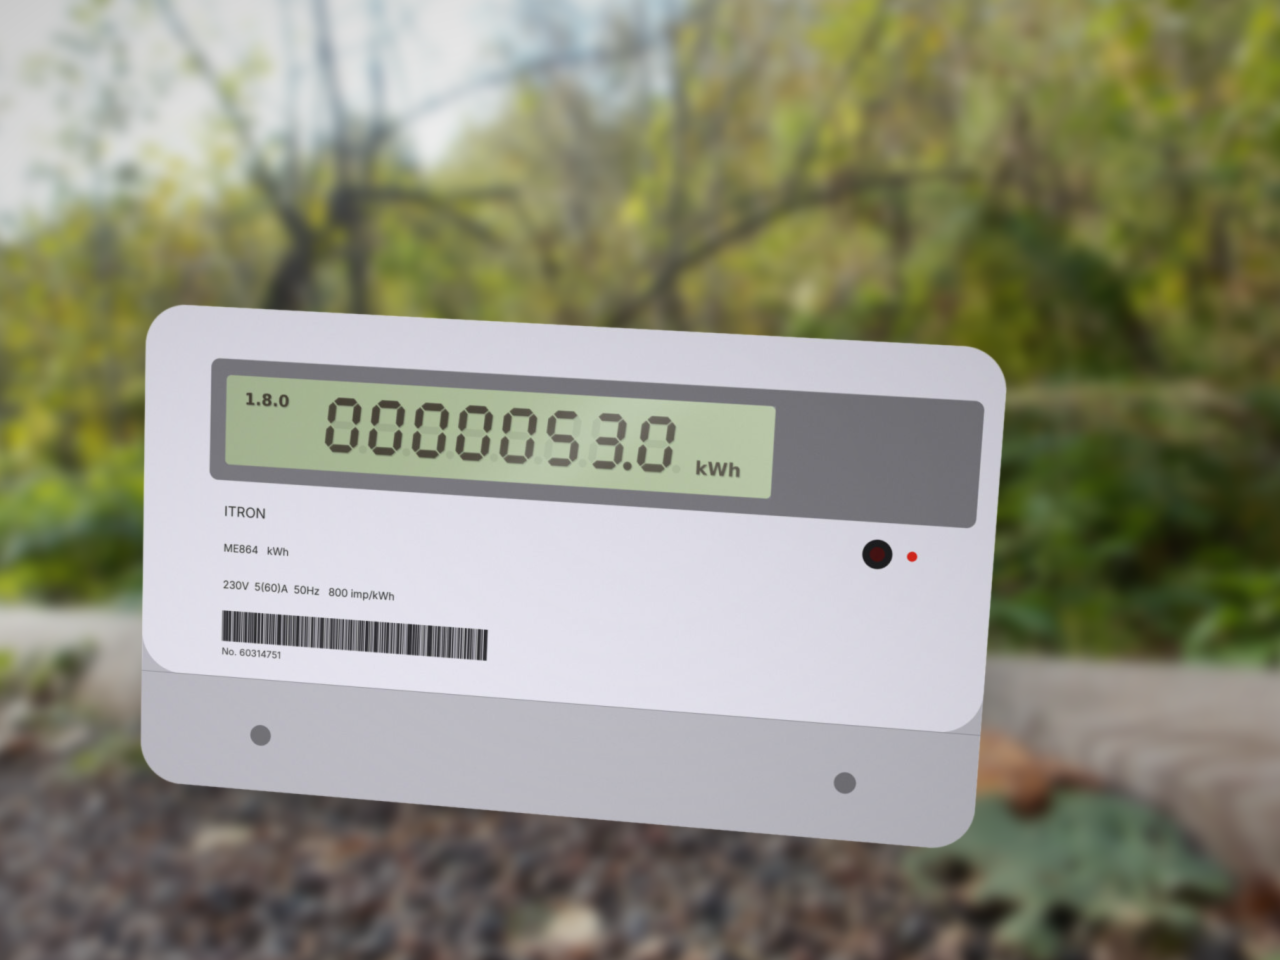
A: 53.0 kWh
